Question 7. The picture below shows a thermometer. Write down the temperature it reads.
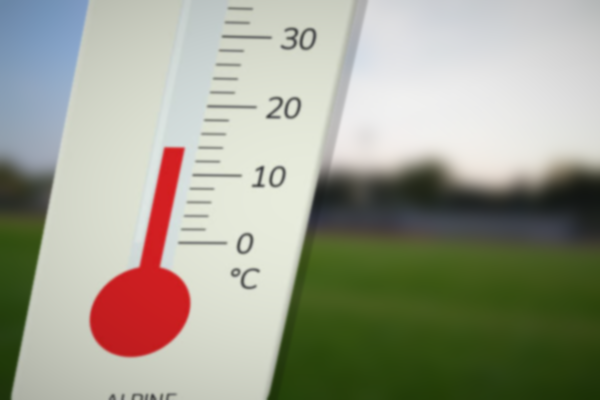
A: 14 °C
